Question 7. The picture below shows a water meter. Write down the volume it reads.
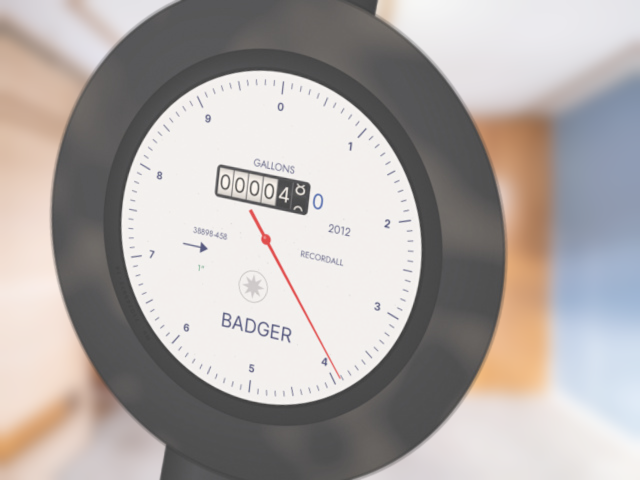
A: 483.9 gal
